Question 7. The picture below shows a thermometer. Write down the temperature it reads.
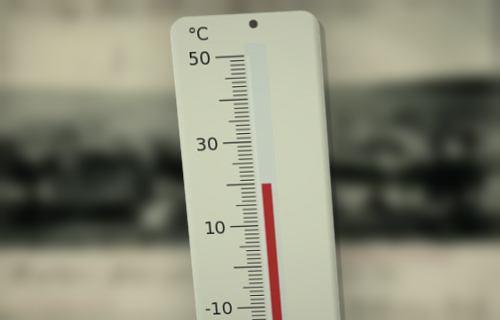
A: 20 °C
